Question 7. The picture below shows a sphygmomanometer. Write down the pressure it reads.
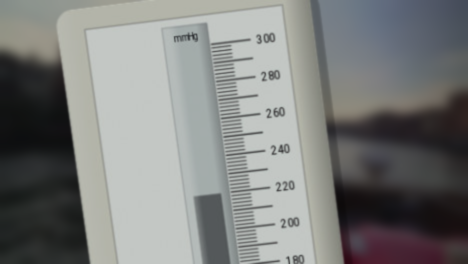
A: 220 mmHg
